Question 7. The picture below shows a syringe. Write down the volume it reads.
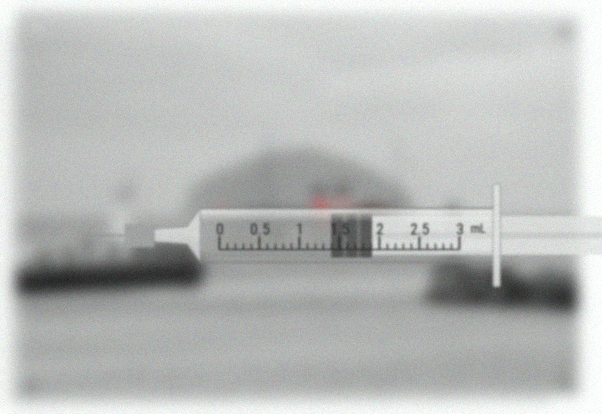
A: 1.4 mL
